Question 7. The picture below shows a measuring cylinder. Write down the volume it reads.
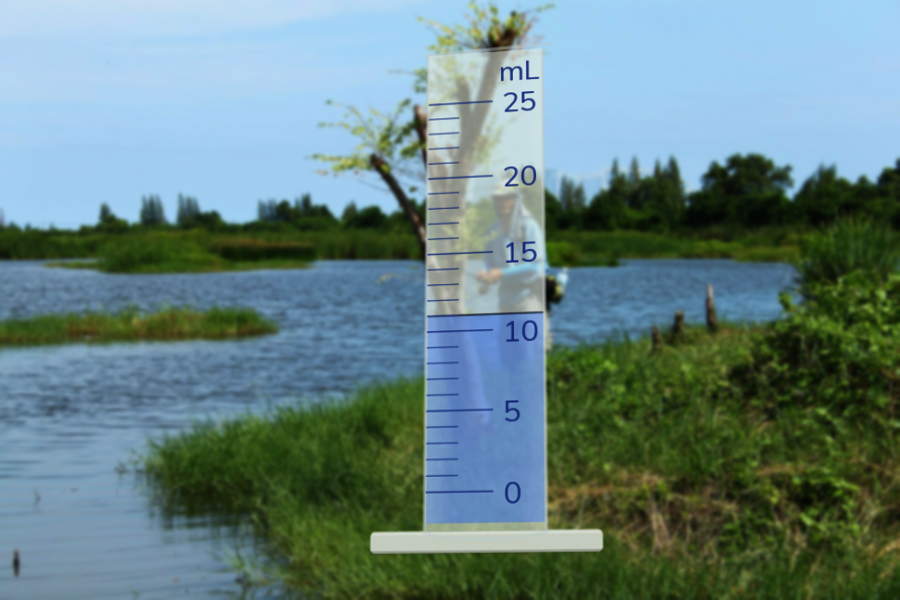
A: 11 mL
